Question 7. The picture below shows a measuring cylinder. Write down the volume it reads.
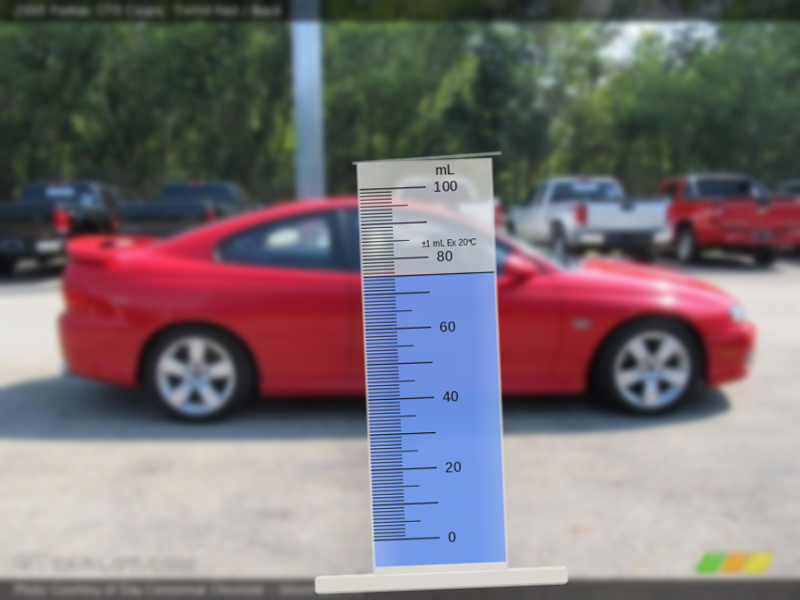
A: 75 mL
